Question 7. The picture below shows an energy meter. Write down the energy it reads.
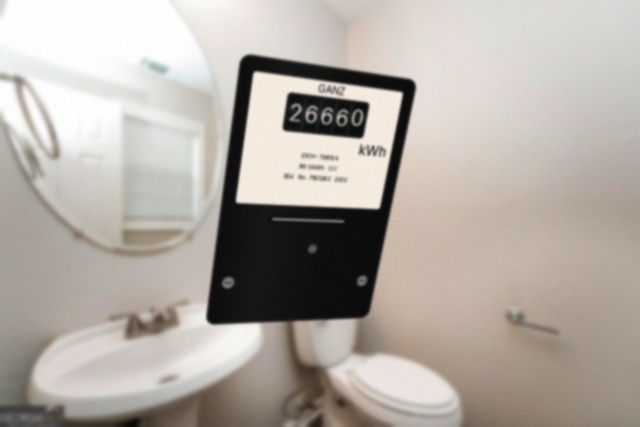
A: 26660 kWh
